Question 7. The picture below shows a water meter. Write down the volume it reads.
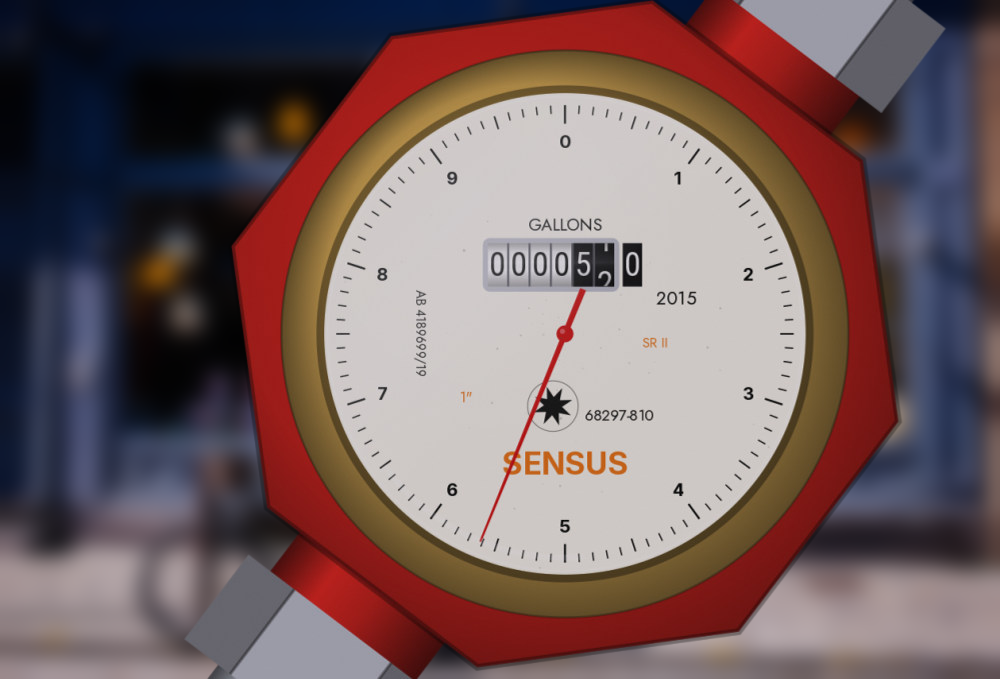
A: 515.6 gal
